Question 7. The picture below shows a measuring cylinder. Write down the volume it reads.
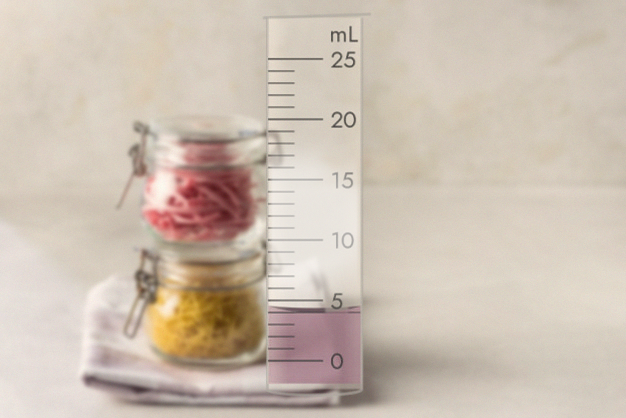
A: 4 mL
